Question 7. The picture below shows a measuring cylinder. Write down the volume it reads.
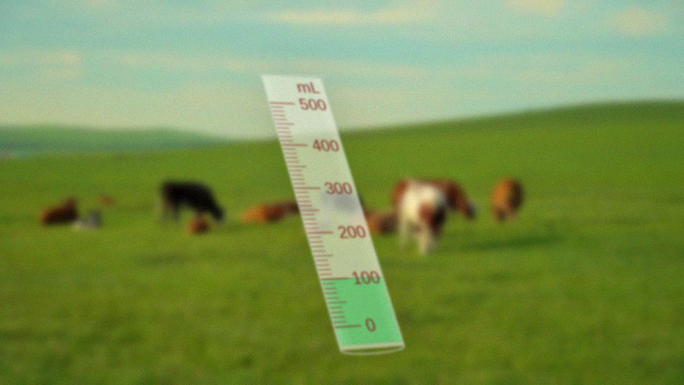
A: 100 mL
